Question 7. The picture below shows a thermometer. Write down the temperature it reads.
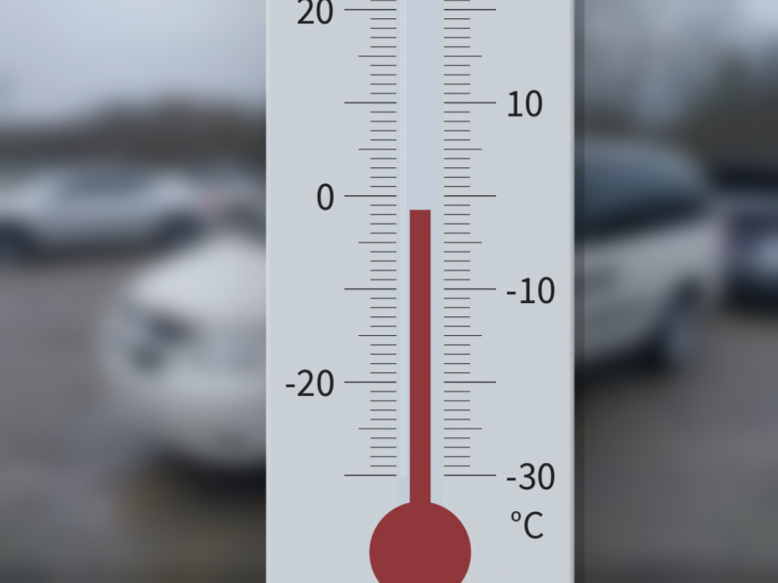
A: -1.5 °C
